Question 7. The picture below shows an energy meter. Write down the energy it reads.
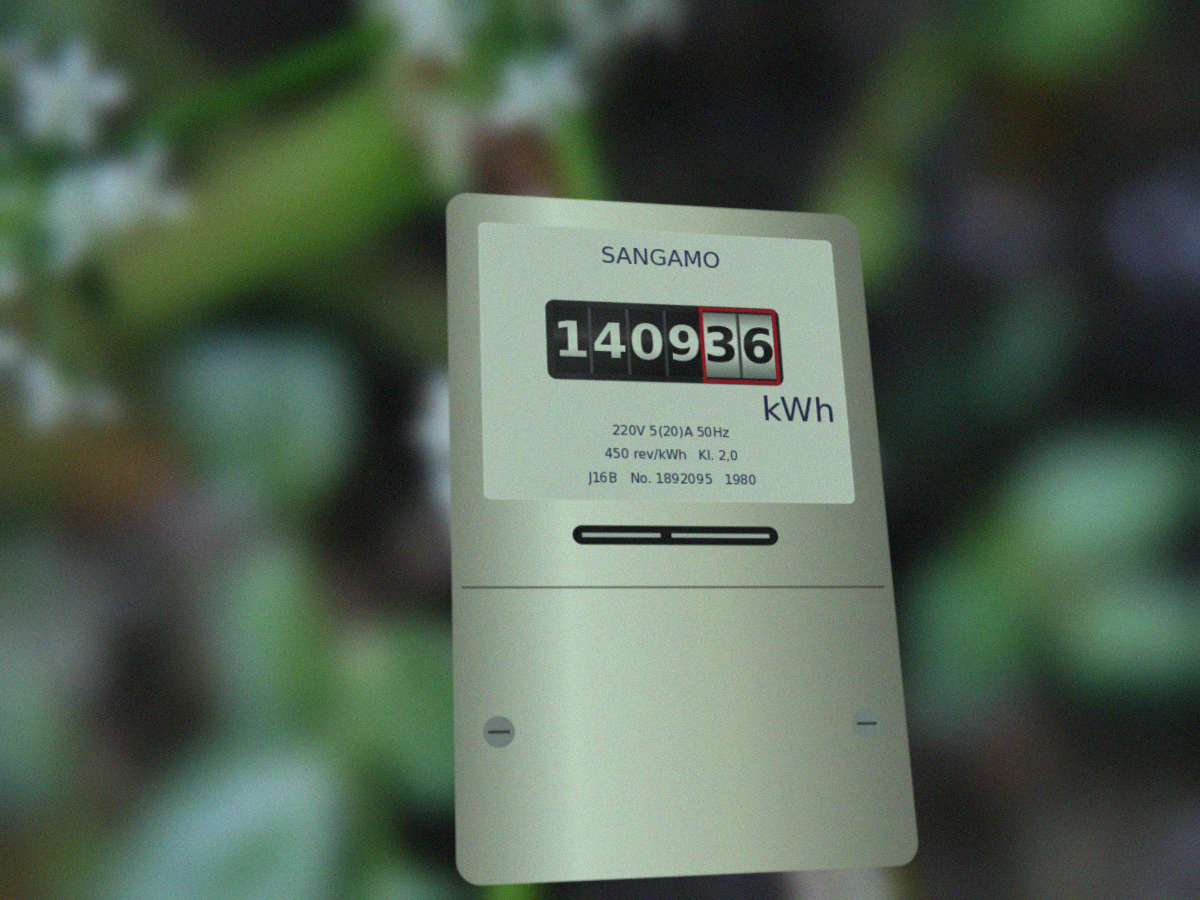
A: 1409.36 kWh
